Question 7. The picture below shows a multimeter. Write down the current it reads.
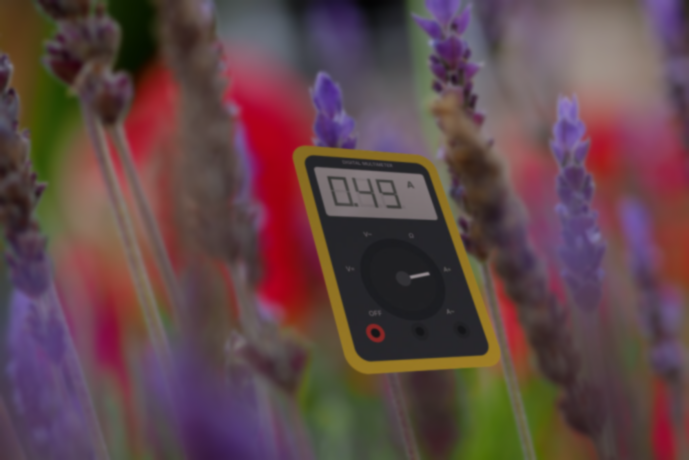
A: 0.49 A
